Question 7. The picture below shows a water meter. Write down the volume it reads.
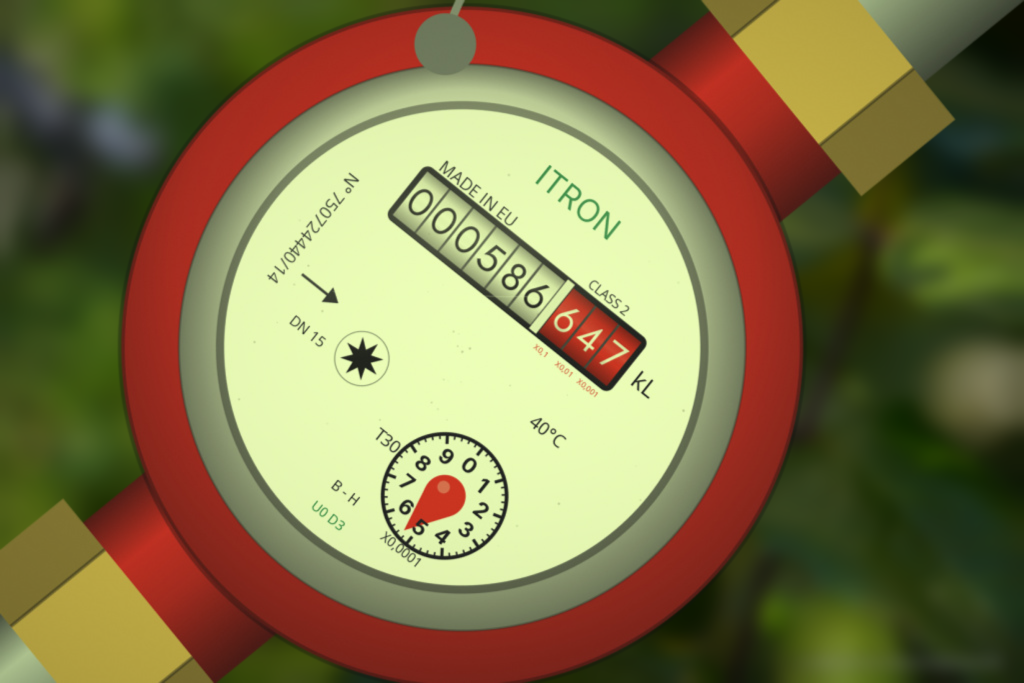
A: 586.6475 kL
